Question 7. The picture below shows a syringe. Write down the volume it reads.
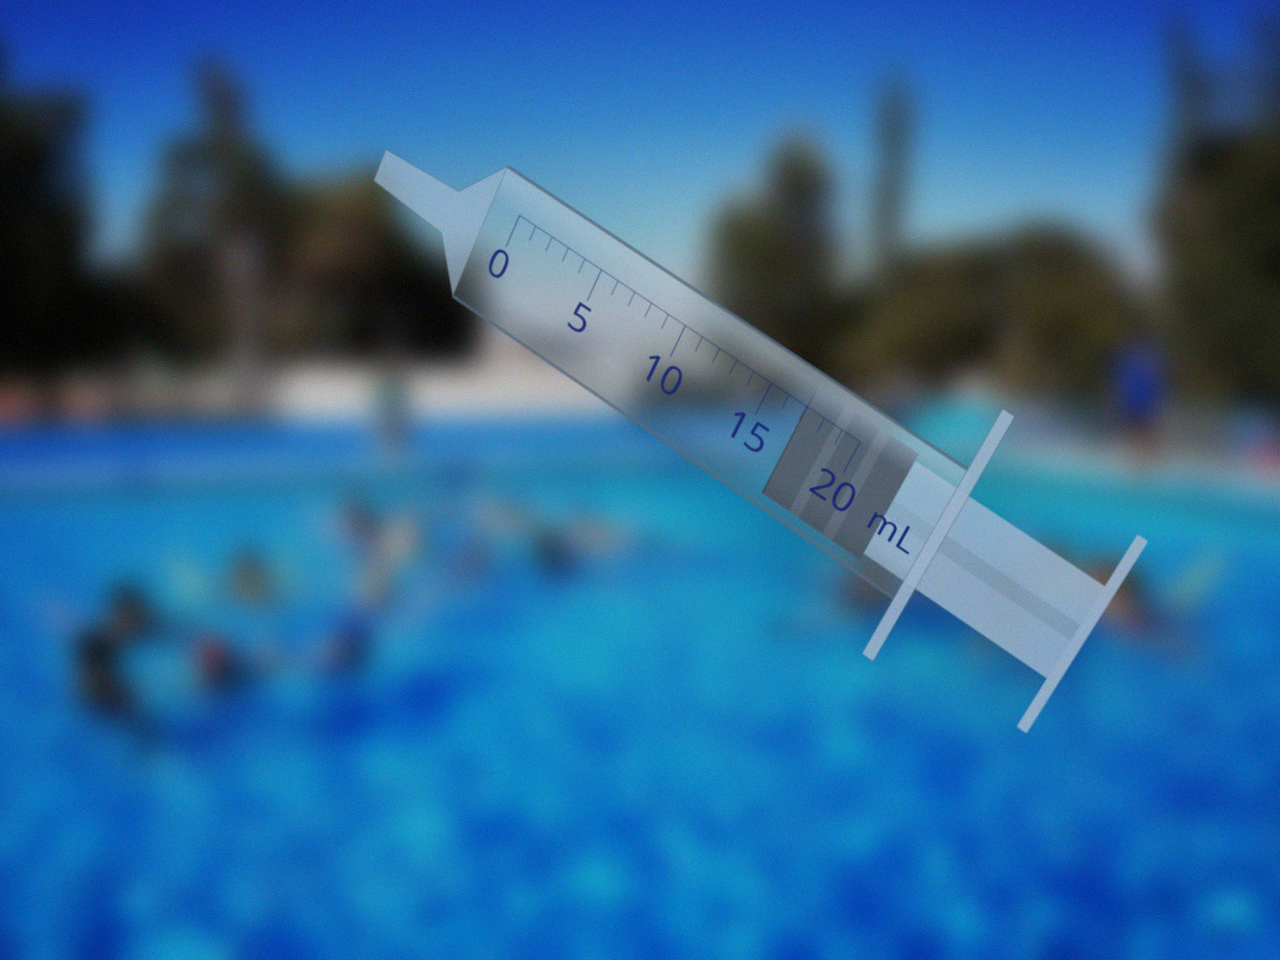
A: 17 mL
